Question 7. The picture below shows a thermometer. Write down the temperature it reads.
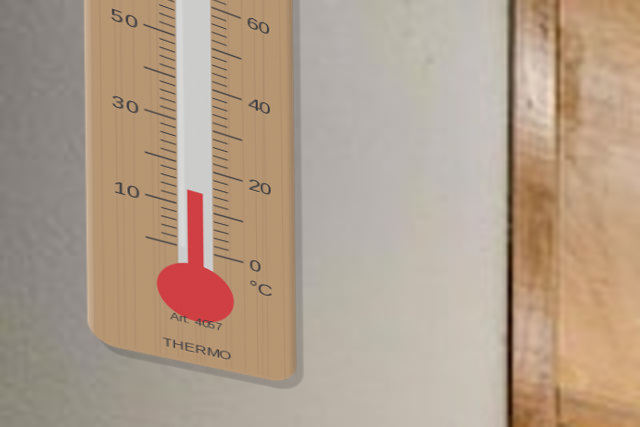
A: 14 °C
